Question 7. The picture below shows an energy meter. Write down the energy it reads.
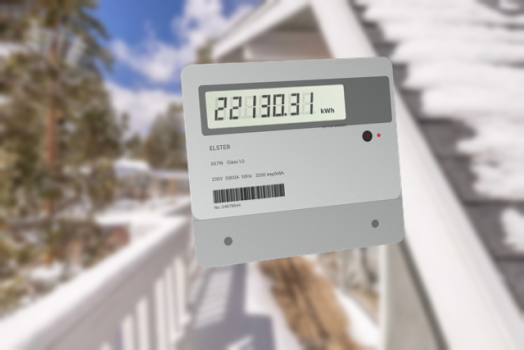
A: 22130.31 kWh
